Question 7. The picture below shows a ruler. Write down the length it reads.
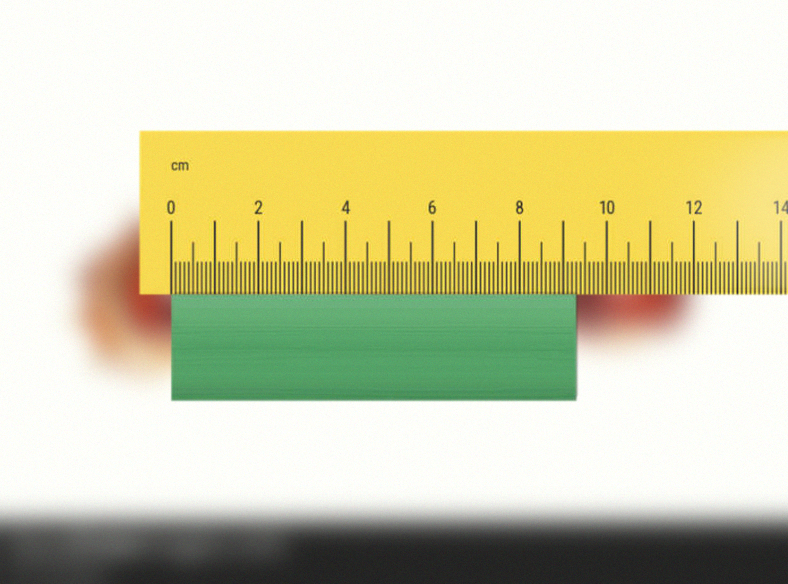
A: 9.3 cm
